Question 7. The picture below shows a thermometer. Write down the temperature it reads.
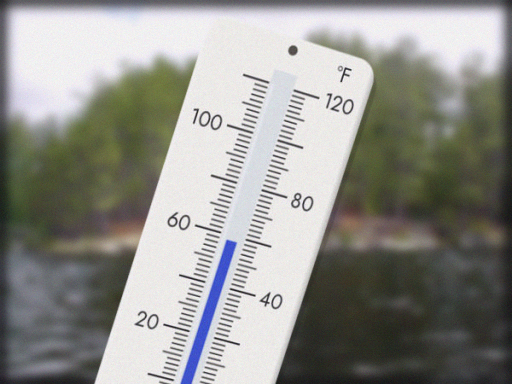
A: 58 °F
